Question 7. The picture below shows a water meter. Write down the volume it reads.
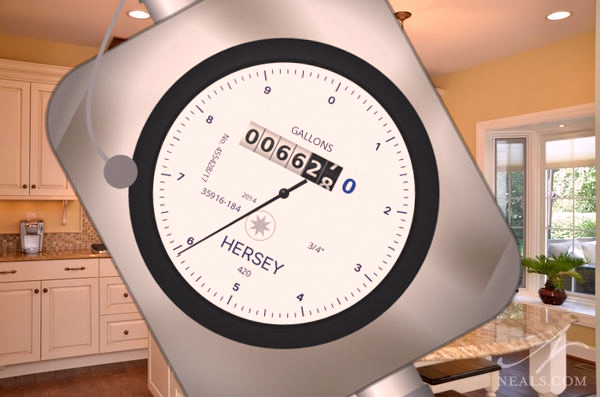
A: 66275.9 gal
